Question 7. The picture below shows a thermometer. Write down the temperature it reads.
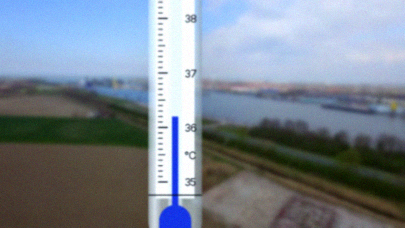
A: 36.2 °C
